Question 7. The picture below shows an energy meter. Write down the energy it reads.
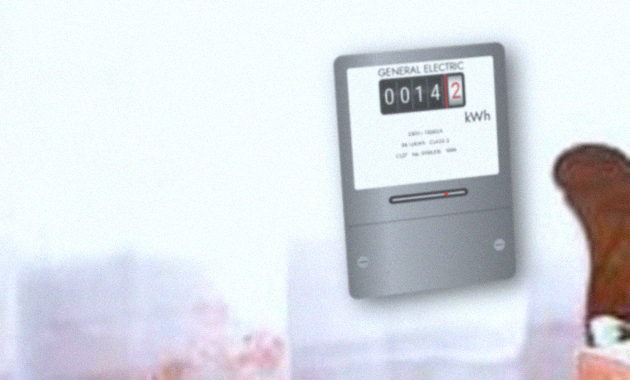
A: 14.2 kWh
